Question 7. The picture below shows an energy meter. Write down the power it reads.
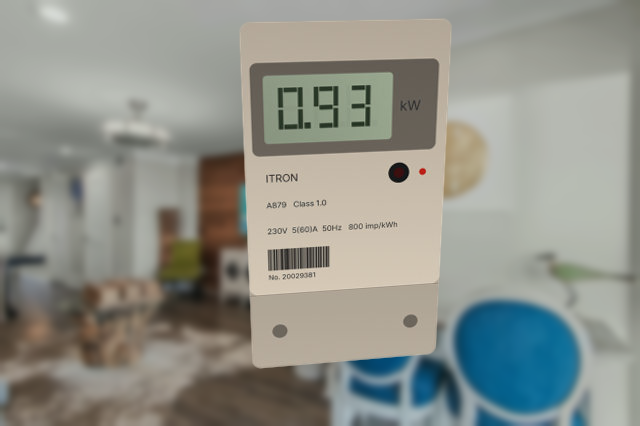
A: 0.93 kW
